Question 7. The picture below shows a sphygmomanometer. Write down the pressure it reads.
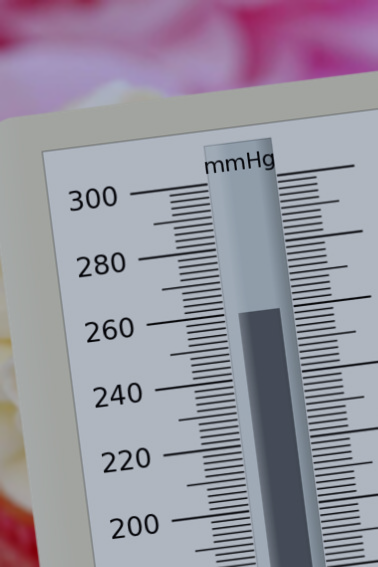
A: 260 mmHg
